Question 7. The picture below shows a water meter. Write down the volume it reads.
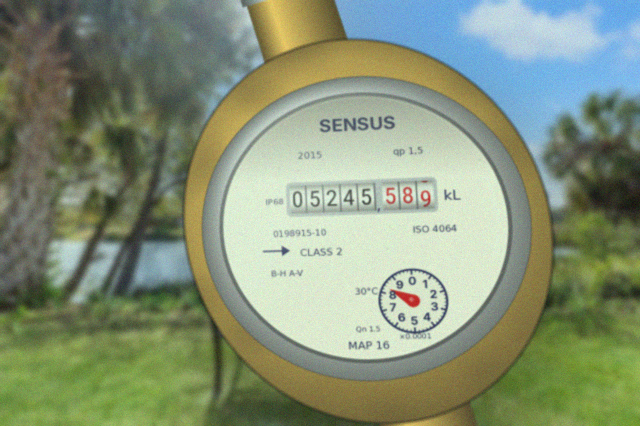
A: 5245.5888 kL
